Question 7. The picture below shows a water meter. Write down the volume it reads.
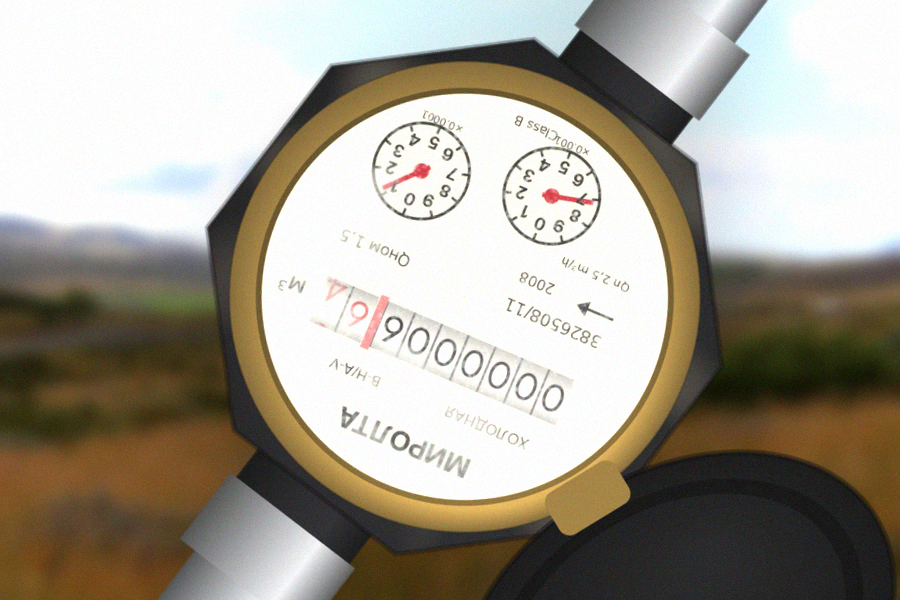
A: 6.6371 m³
